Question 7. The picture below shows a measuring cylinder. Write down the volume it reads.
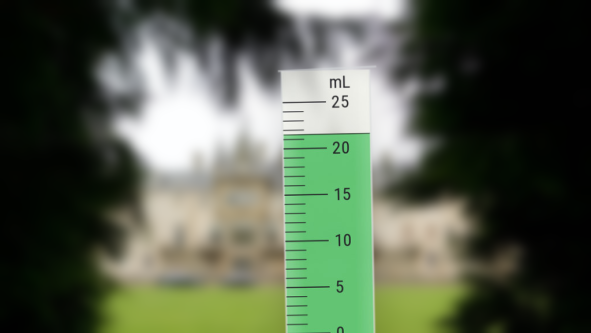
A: 21.5 mL
